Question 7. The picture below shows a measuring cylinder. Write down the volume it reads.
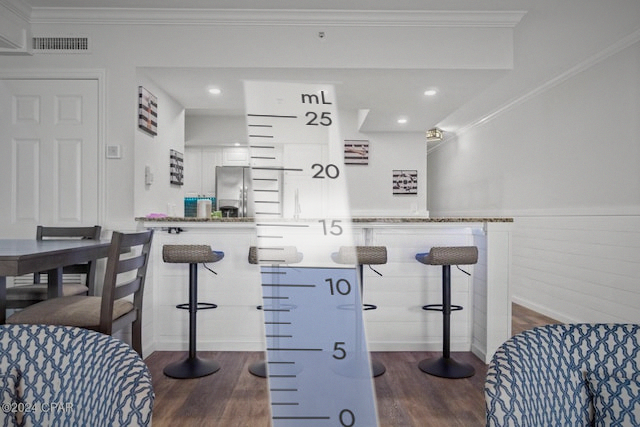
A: 11.5 mL
